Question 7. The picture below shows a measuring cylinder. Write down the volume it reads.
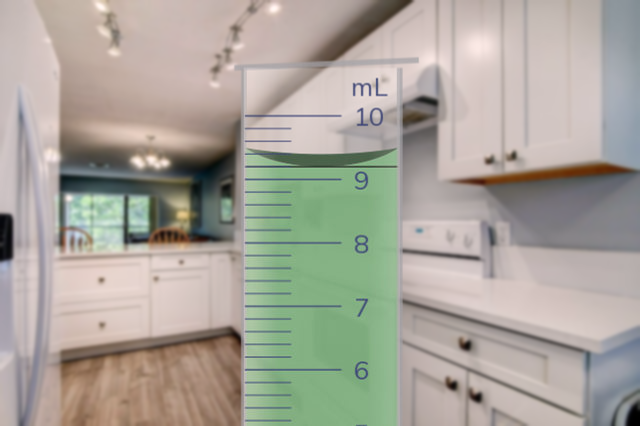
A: 9.2 mL
